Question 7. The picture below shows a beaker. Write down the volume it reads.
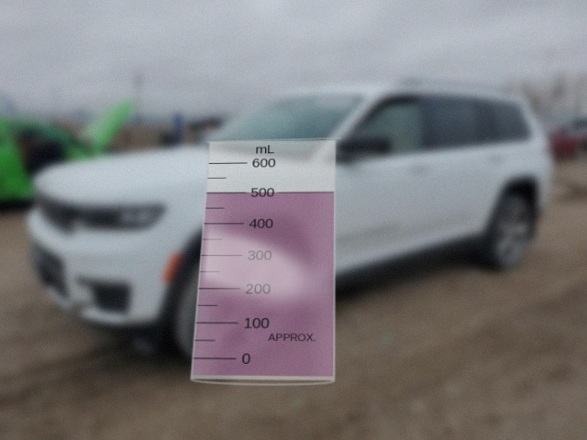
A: 500 mL
